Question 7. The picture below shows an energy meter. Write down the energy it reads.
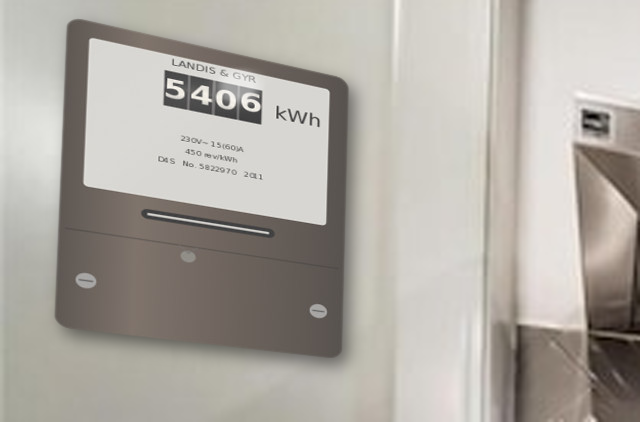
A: 5406 kWh
